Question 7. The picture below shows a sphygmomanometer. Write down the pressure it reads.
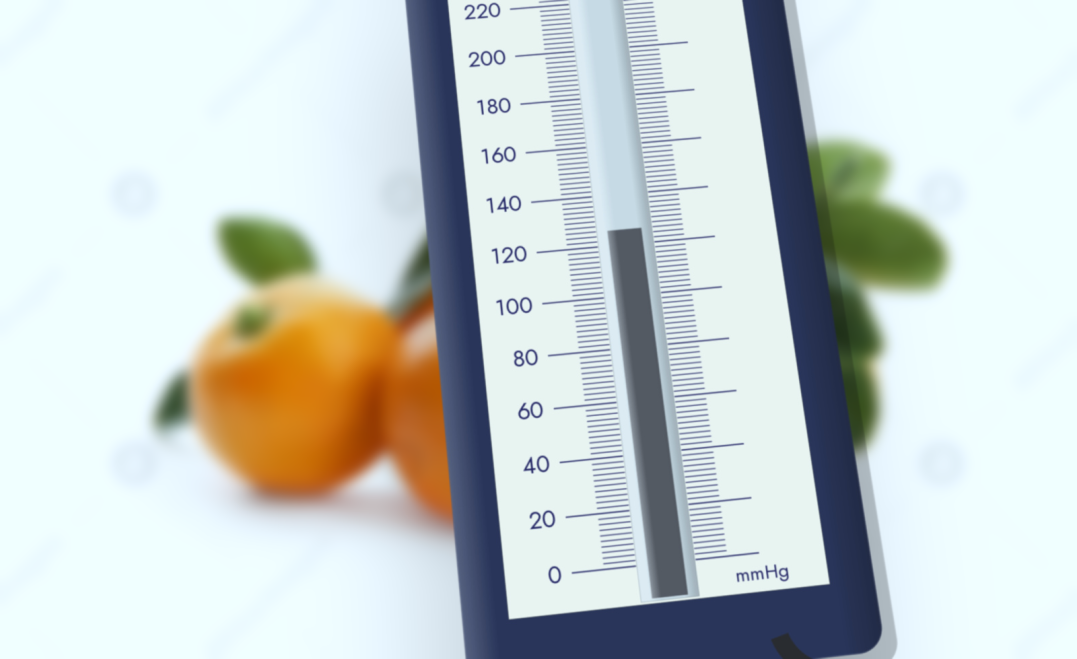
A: 126 mmHg
